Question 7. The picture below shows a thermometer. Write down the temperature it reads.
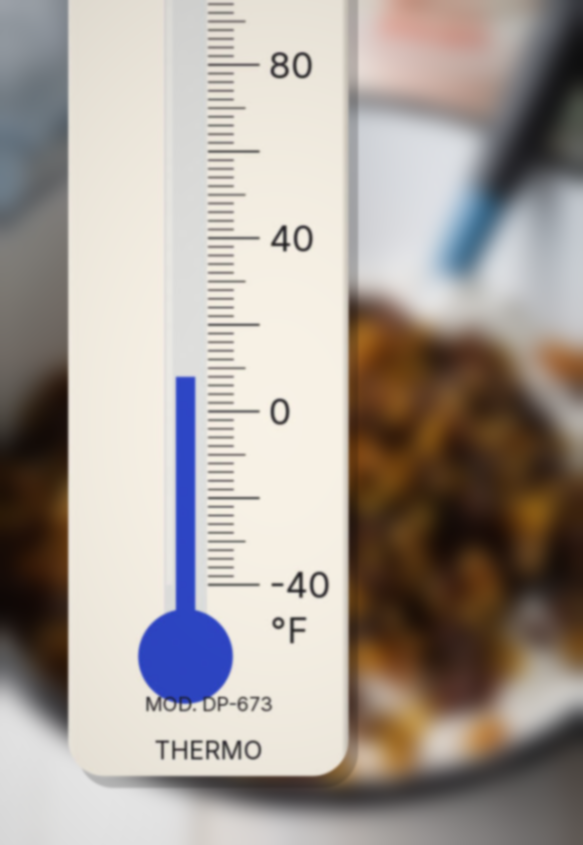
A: 8 °F
